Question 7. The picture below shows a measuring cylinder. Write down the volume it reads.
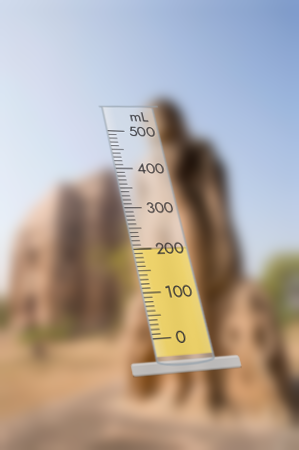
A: 200 mL
